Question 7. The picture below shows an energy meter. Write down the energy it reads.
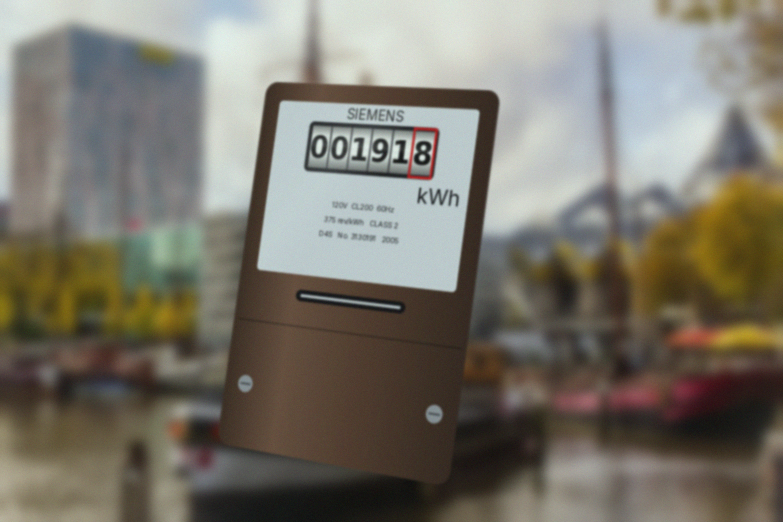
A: 191.8 kWh
